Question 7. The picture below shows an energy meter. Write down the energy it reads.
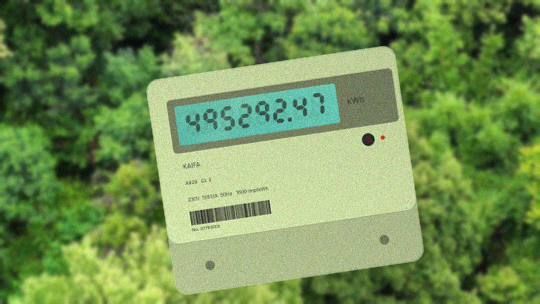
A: 495292.47 kWh
